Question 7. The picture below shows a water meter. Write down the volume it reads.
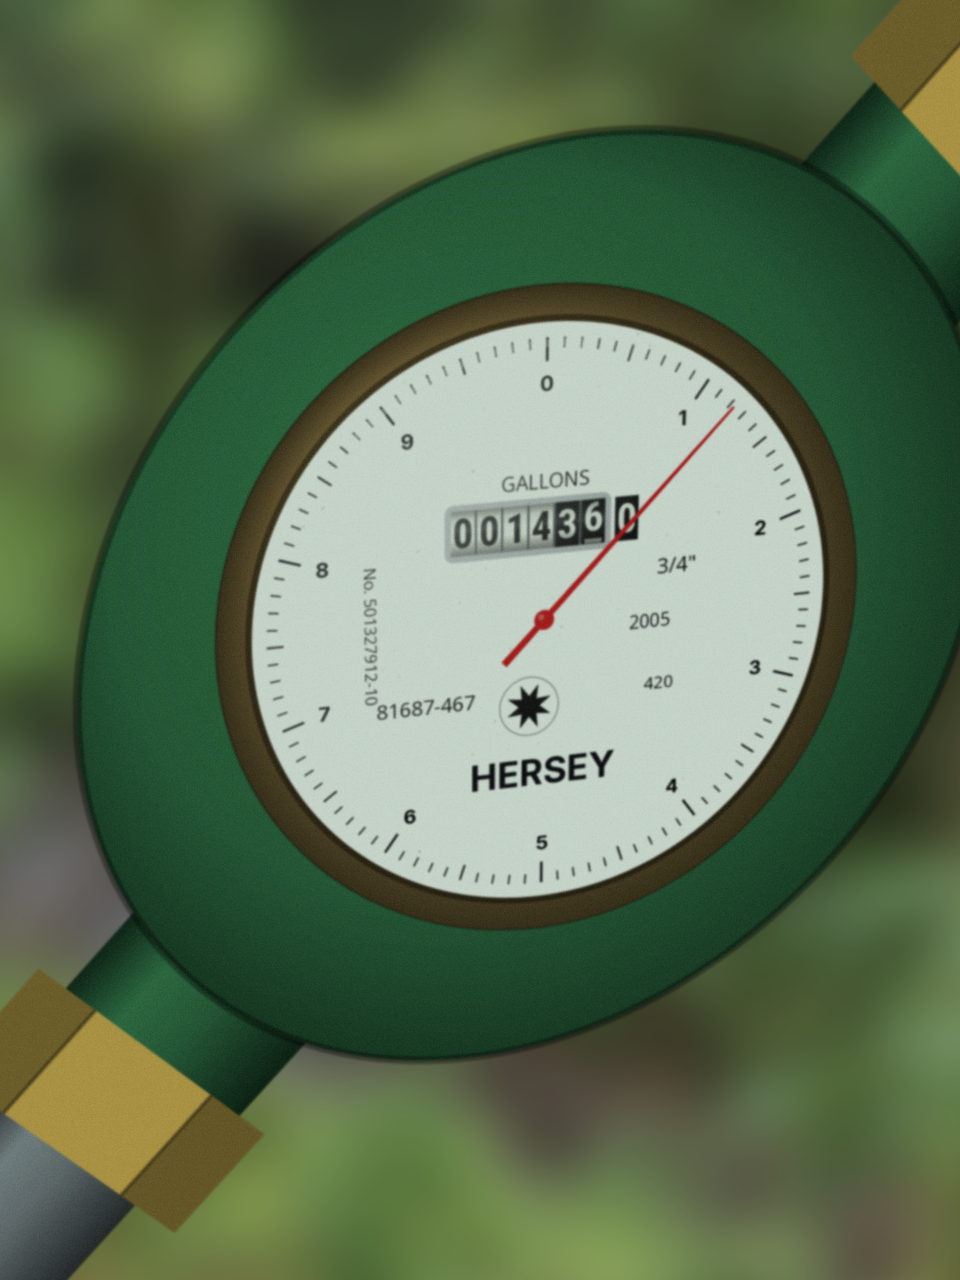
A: 14361.2 gal
